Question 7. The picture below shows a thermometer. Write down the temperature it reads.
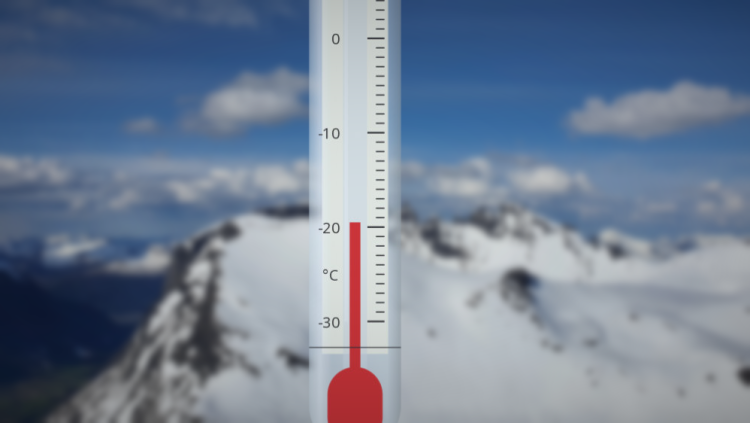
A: -19.5 °C
